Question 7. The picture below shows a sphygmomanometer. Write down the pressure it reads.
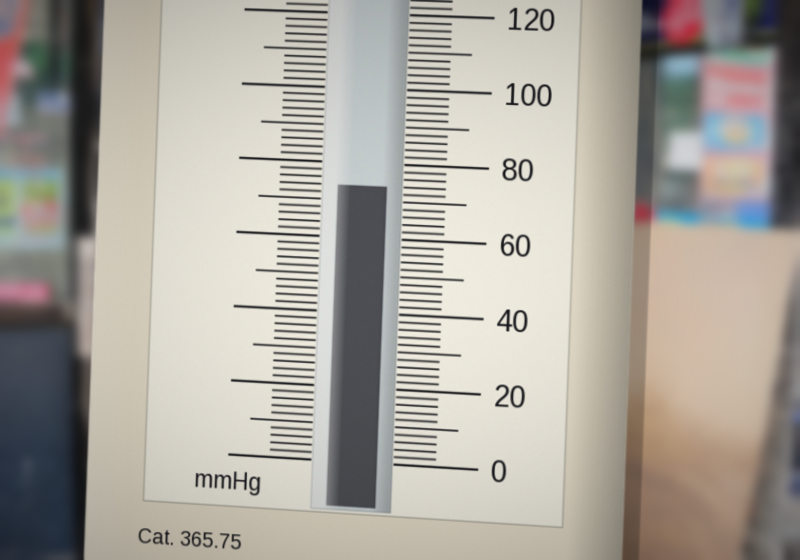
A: 74 mmHg
